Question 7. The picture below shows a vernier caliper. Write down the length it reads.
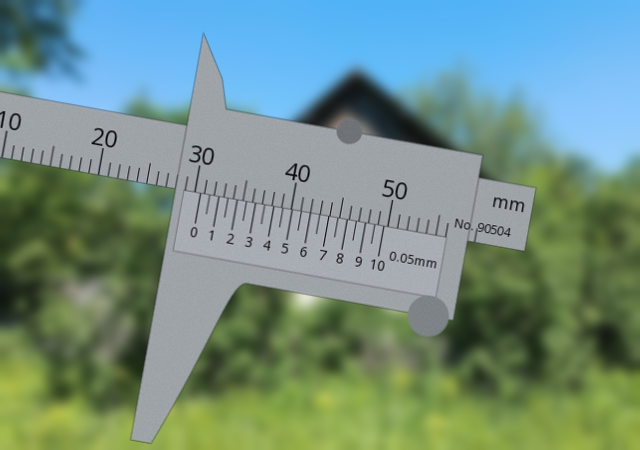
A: 30.6 mm
